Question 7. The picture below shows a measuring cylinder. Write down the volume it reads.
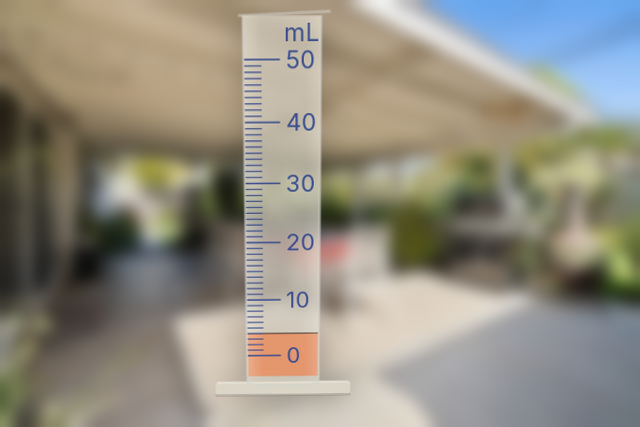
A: 4 mL
